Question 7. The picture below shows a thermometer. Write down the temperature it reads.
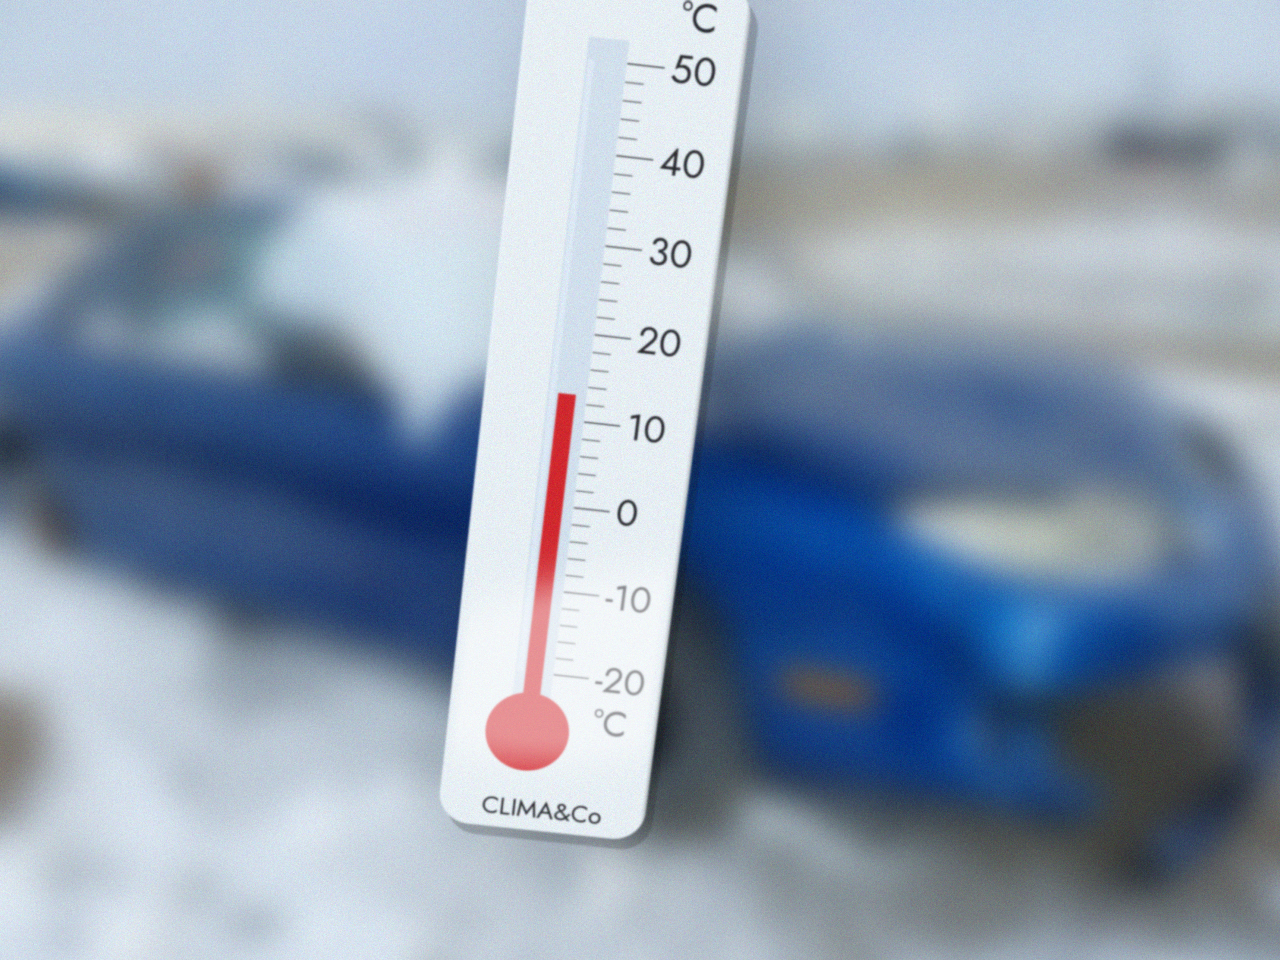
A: 13 °C
